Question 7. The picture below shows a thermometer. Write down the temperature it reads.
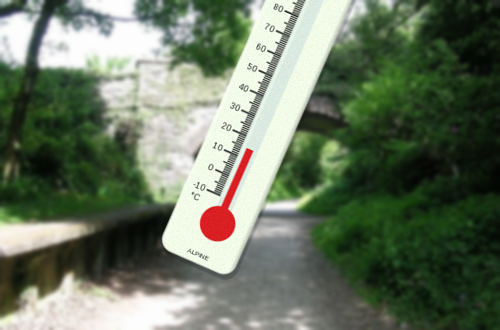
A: 15 °C
